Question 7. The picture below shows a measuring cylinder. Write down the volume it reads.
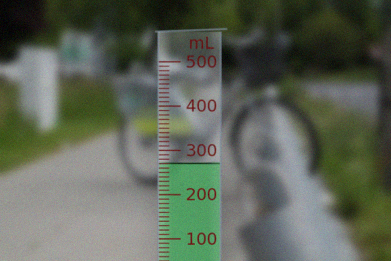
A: 270 mL
